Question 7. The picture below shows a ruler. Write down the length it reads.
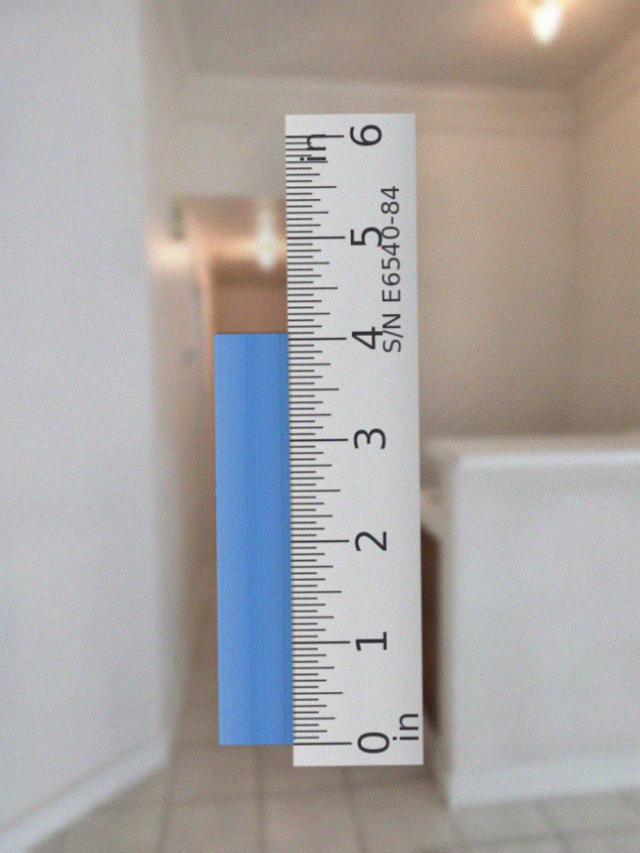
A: 4.0625 in
